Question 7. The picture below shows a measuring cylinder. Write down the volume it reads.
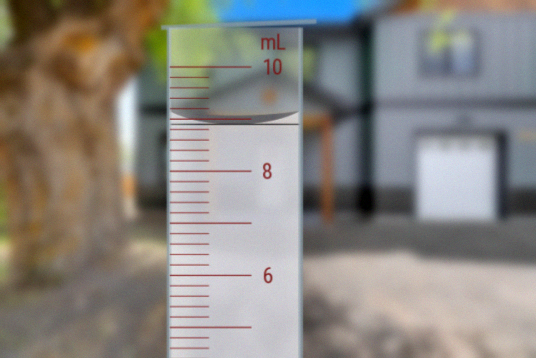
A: 8.9 mL
